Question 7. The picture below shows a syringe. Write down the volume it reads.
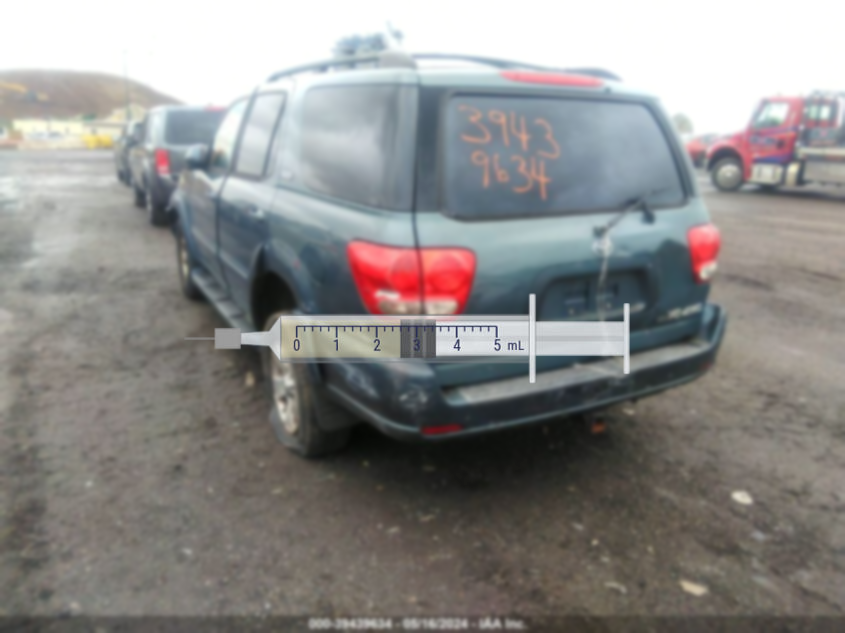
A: 2.6 mL
